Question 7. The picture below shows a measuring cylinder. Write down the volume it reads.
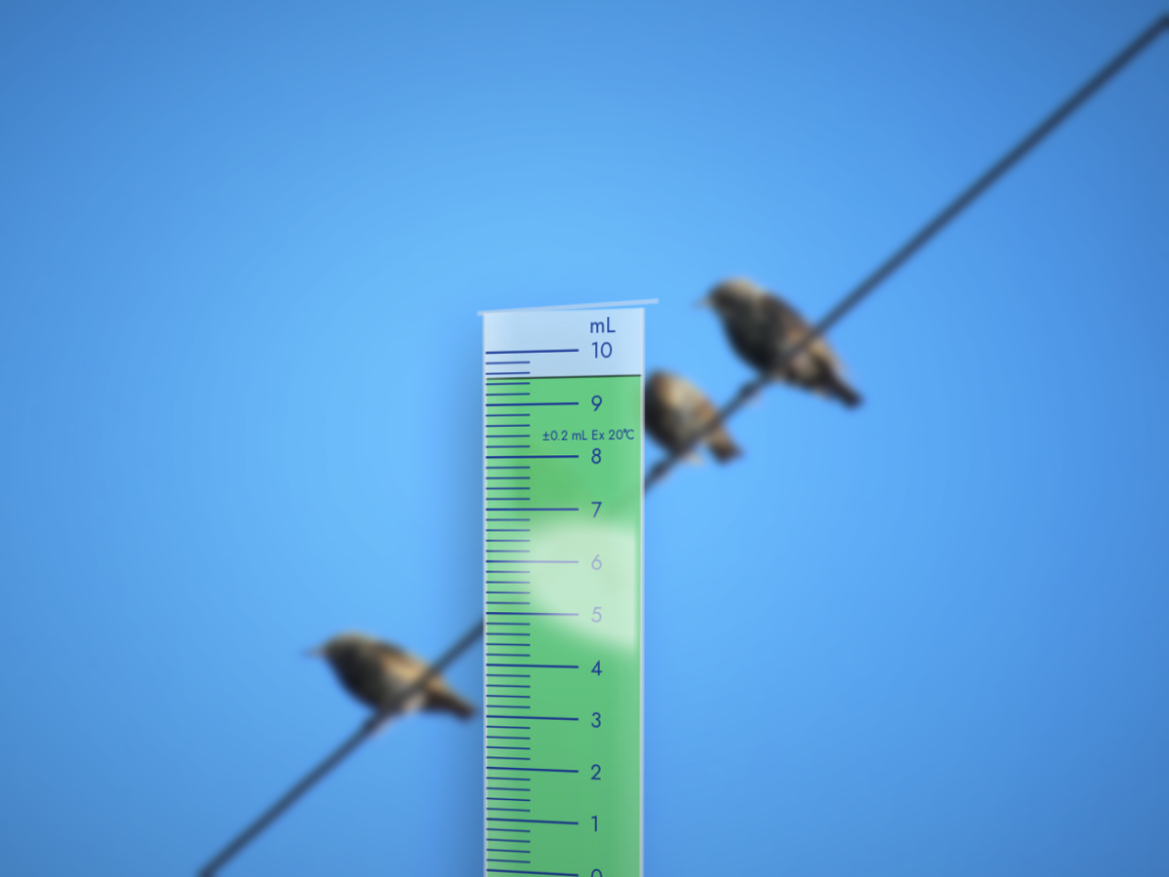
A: 9.5 mL
